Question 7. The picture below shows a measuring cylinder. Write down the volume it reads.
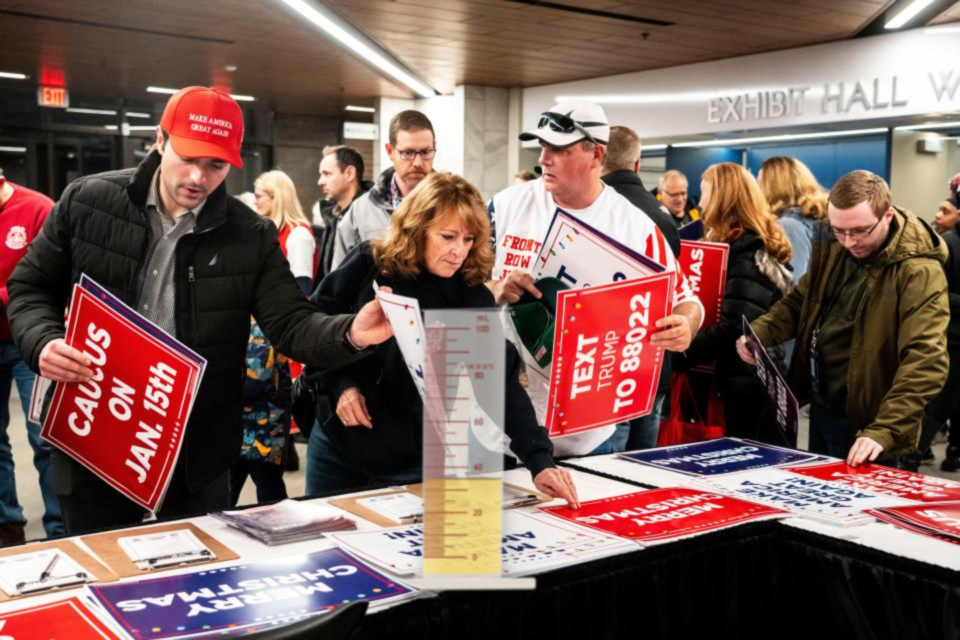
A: 35 mL
